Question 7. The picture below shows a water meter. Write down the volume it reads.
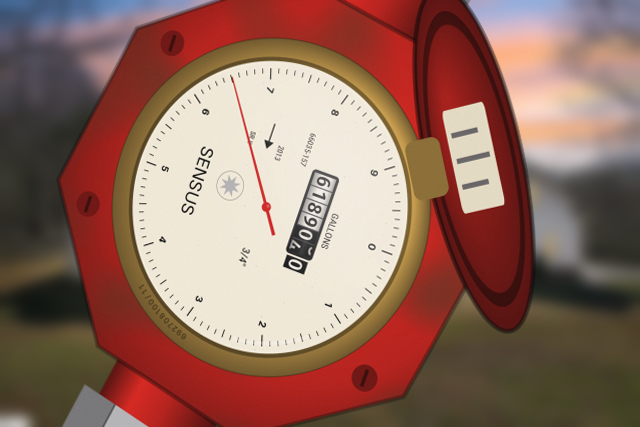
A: 6189036.5 gal
